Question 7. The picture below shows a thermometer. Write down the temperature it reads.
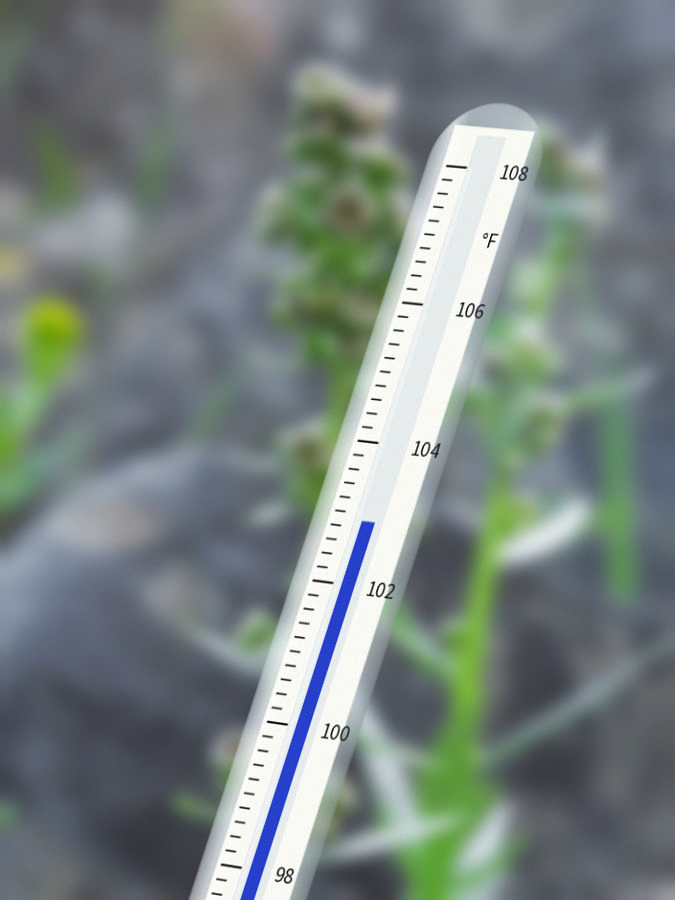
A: 102.9 °F
